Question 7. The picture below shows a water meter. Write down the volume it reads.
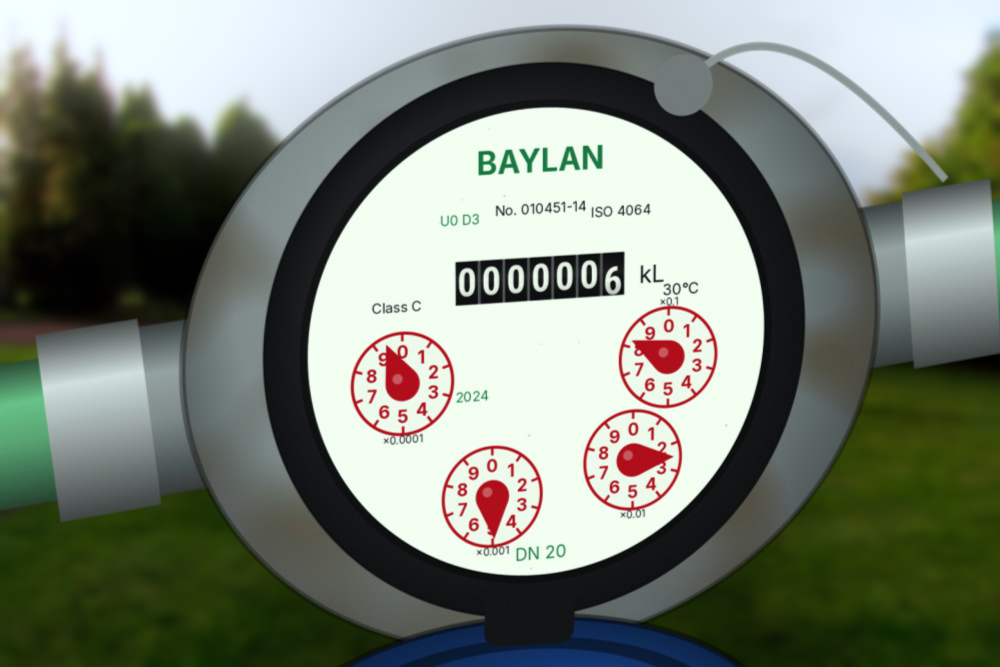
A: 5.8249 kL
